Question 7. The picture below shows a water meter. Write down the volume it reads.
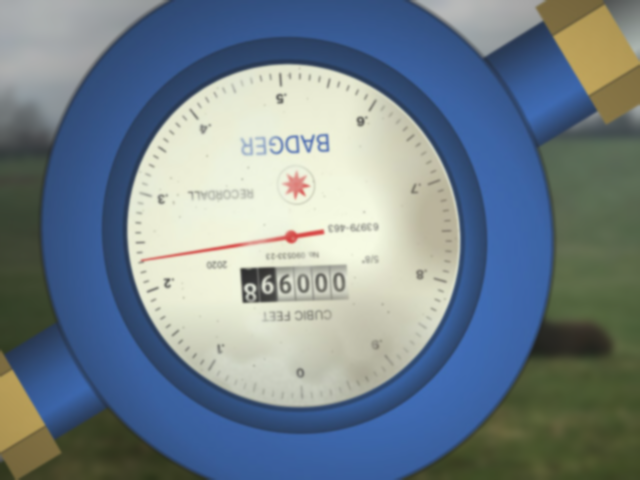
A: 998.23 ft³
